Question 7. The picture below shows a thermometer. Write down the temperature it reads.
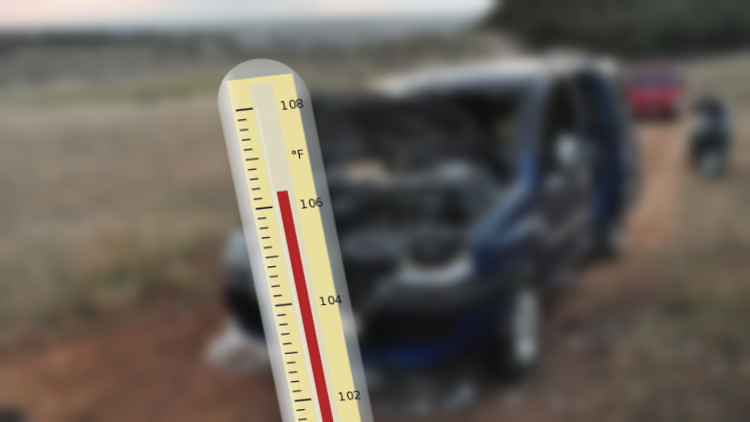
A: 106.3 °F
